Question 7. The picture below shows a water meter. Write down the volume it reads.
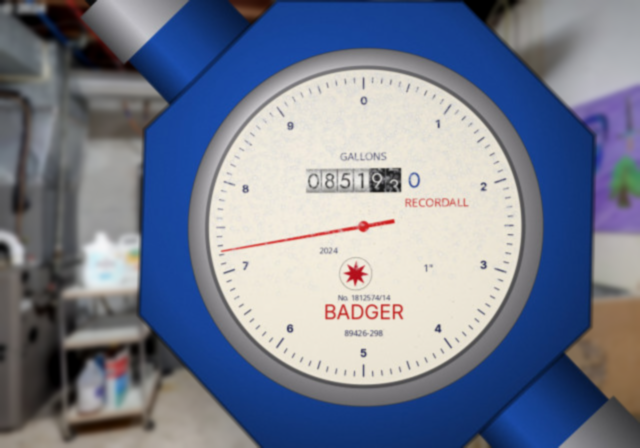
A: 851927.2 gal
